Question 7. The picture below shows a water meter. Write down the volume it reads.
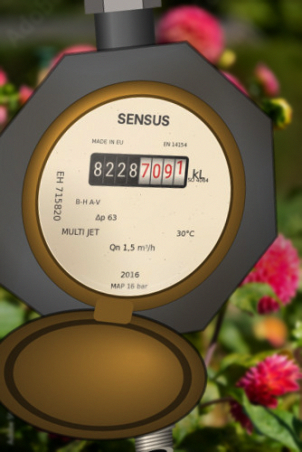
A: 8228.7091 kL
